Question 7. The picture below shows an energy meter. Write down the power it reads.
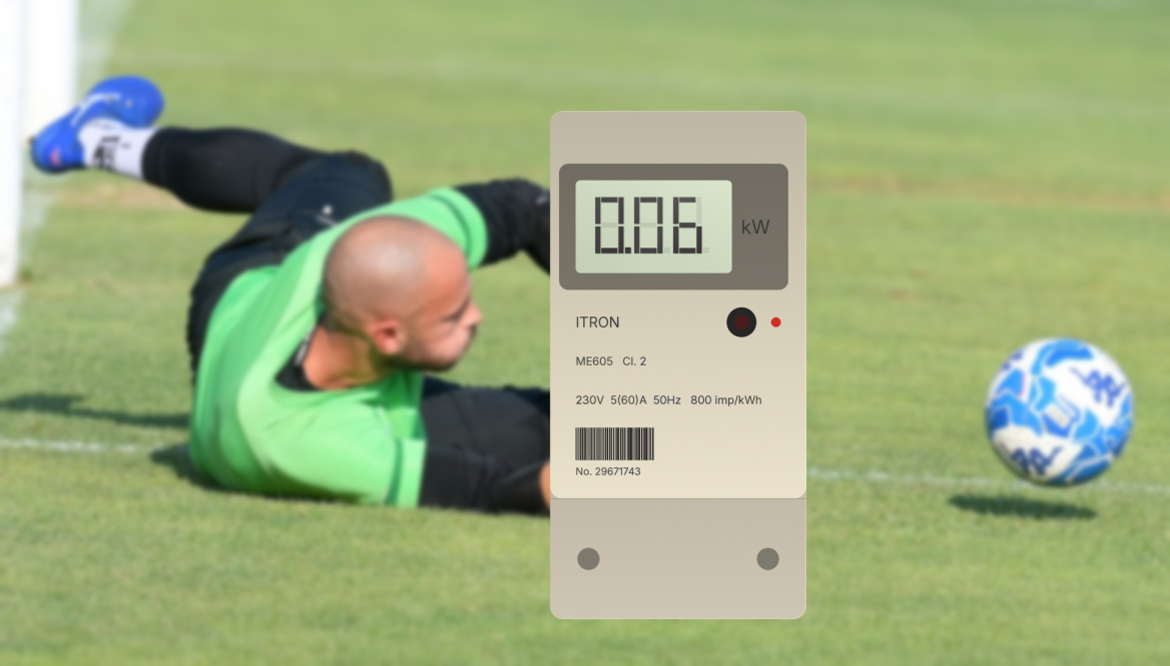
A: 0.06 kW
